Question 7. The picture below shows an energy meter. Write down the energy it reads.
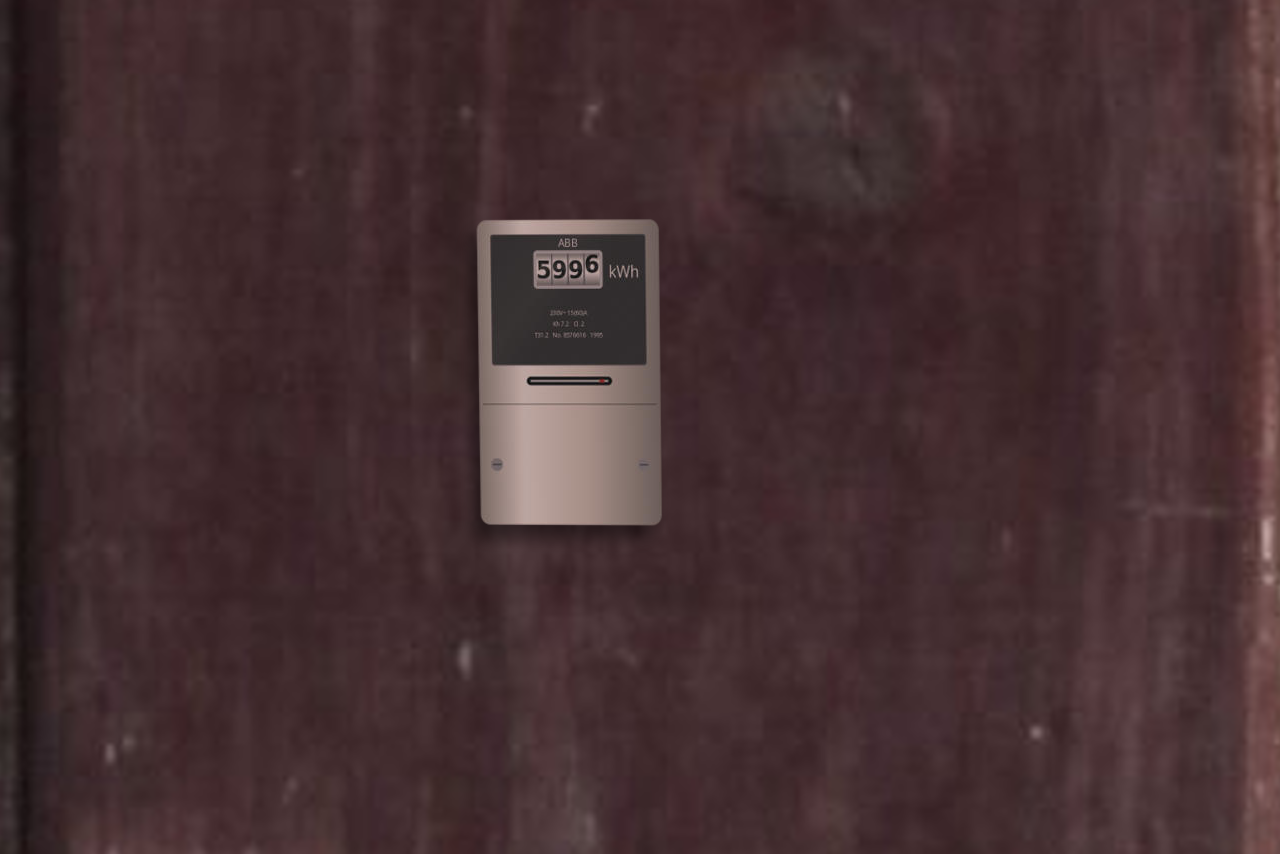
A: 5996 kWh
